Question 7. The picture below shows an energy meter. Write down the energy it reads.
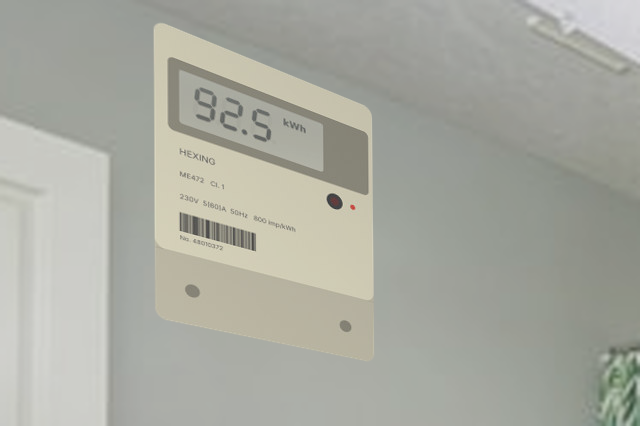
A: 92.5 kWh
